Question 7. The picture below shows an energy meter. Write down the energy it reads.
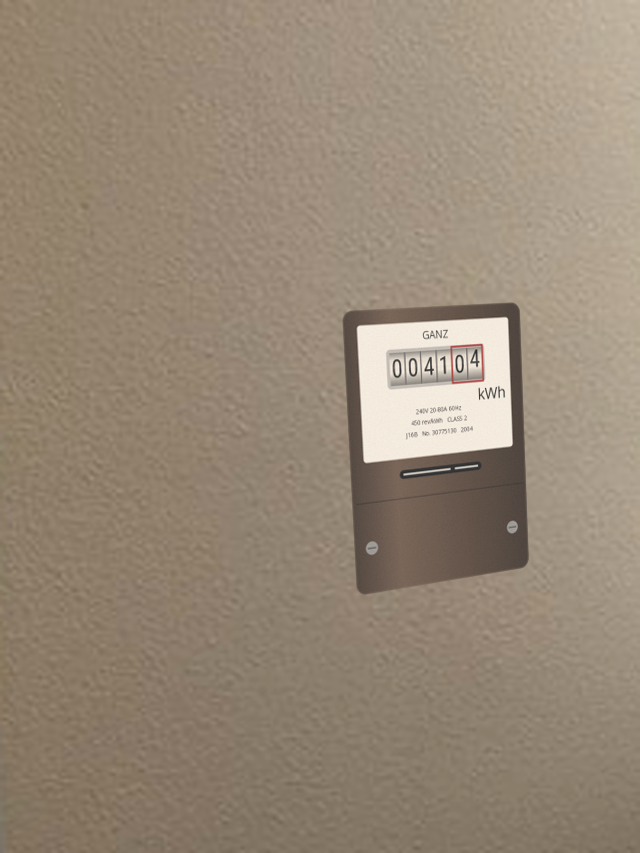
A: 41.04 kWh
